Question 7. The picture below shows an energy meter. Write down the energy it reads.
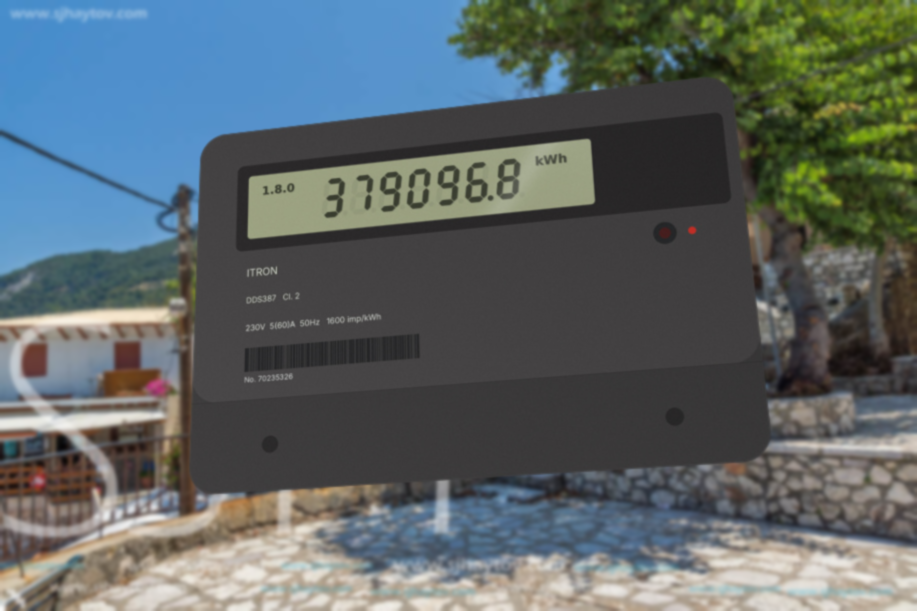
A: 379096.8 kWh
